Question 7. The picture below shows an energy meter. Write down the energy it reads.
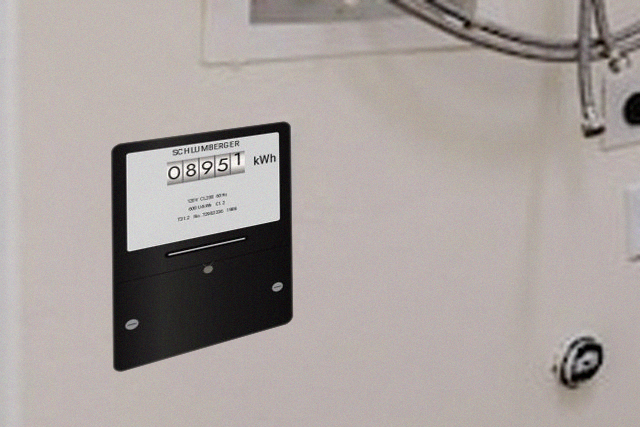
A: 8951 kWh
